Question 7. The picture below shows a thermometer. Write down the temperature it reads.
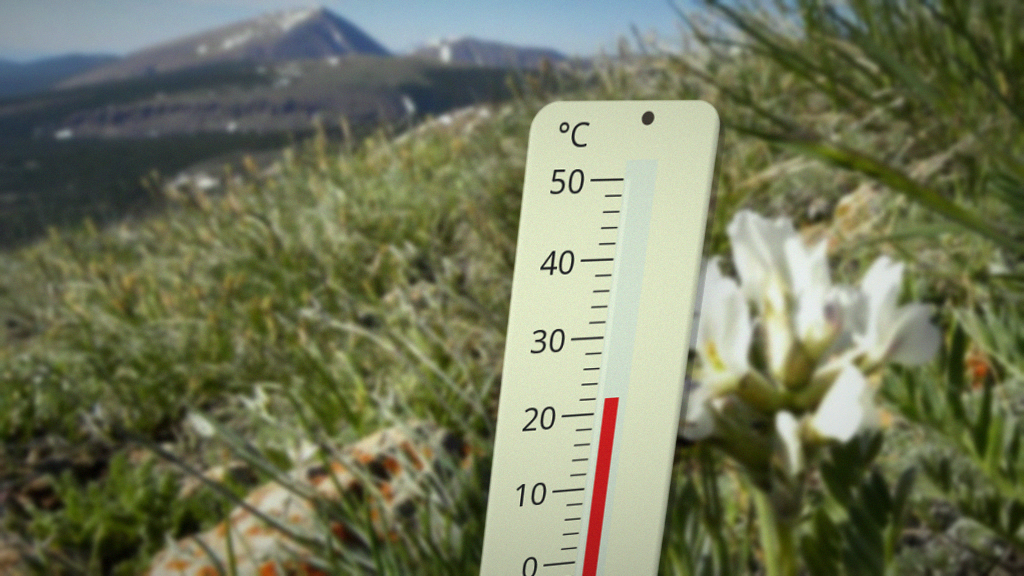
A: 22 °C
